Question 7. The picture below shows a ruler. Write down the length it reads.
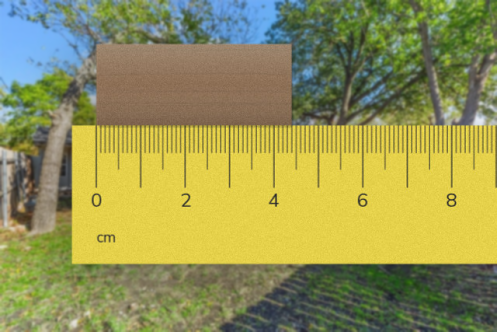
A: 4.4 cm
